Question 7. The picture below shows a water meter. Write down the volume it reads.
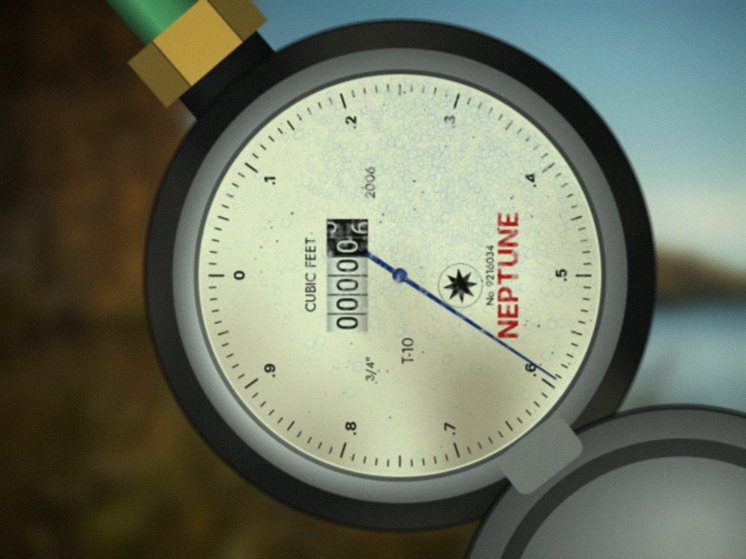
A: 5.59 ft³
